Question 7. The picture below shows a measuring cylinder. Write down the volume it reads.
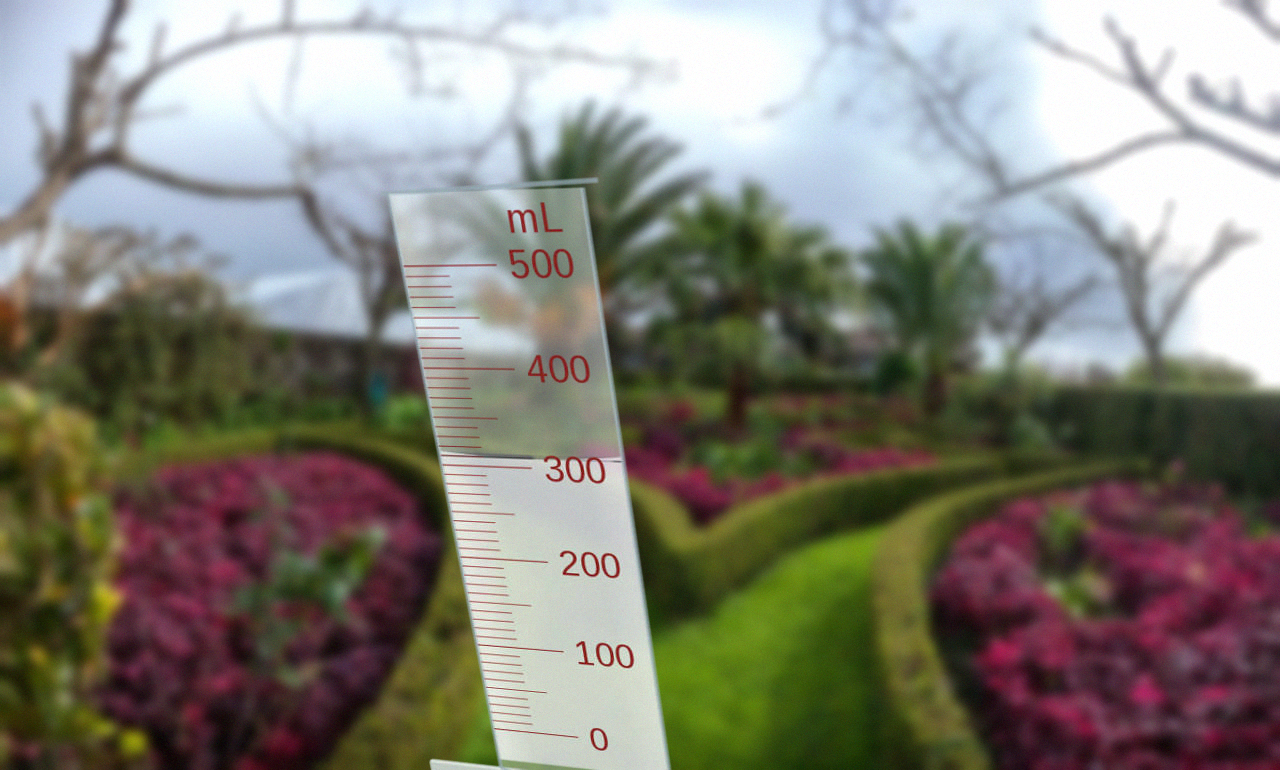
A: 310 mL
